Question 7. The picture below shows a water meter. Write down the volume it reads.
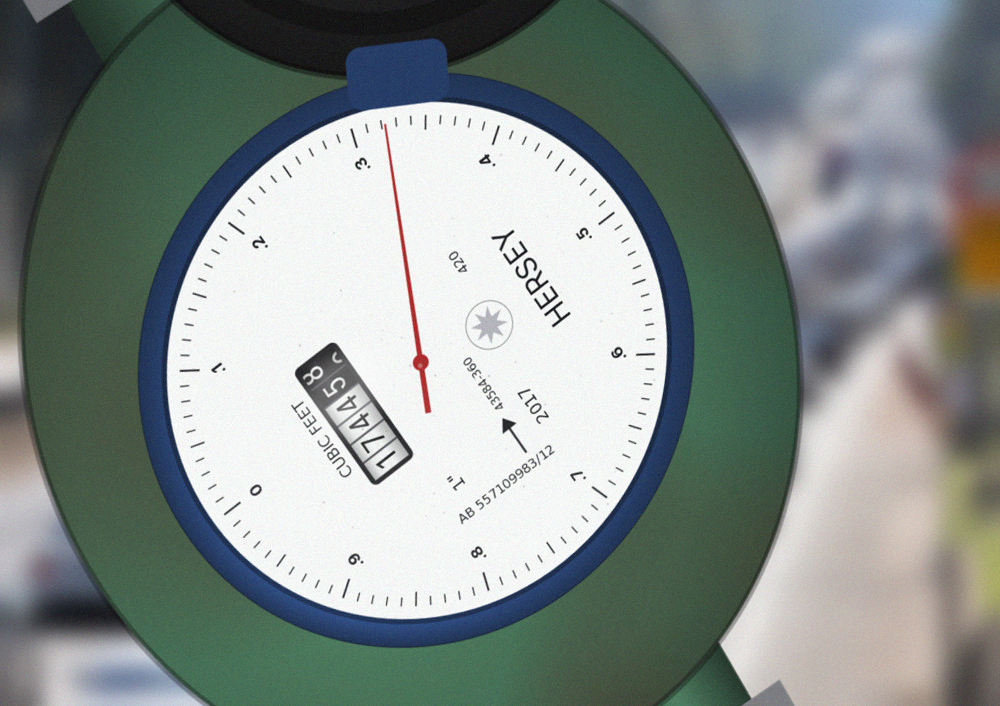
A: 174458.32 ft³
